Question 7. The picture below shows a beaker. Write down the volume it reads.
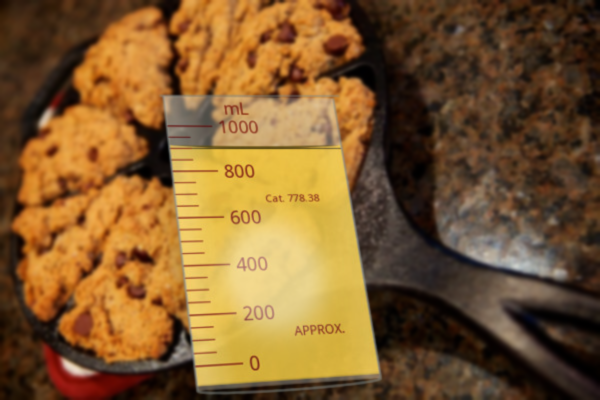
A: 900 mL
